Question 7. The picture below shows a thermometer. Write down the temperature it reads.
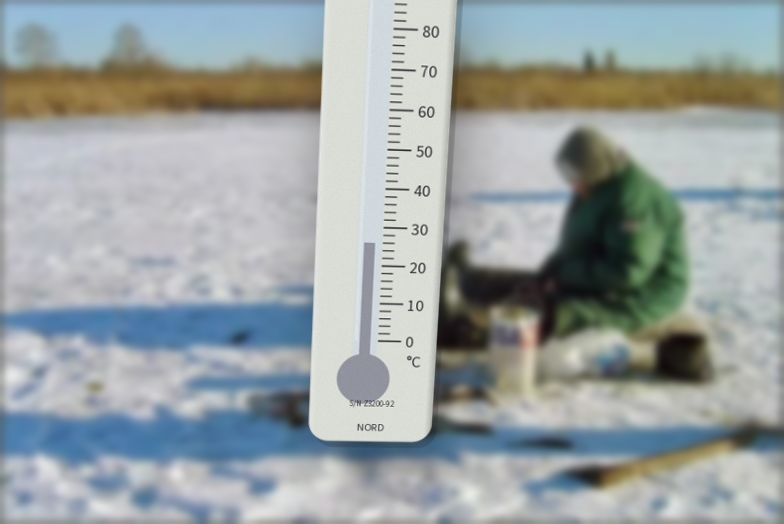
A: 26 °C
